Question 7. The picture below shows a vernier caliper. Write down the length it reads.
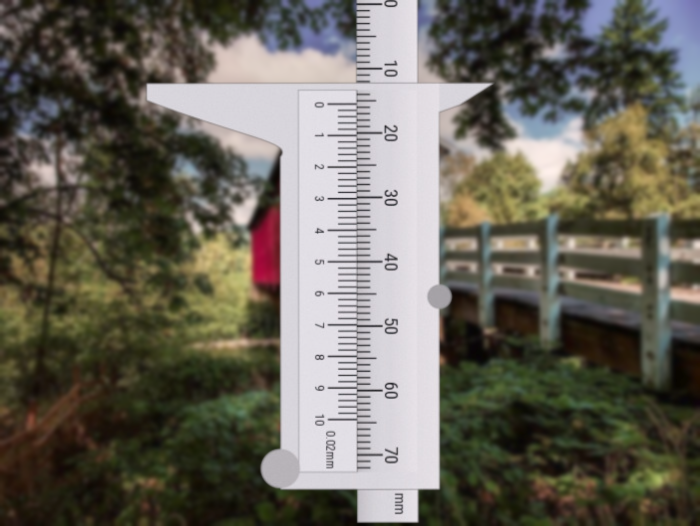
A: 15.5 mm
